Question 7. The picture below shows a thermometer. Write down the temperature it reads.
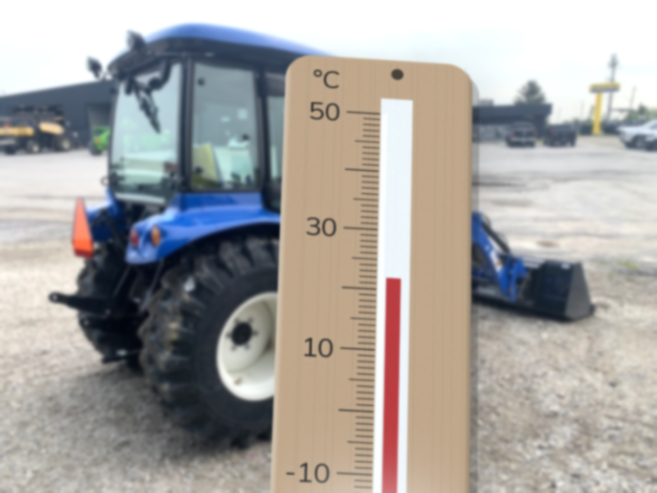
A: 22 °C
